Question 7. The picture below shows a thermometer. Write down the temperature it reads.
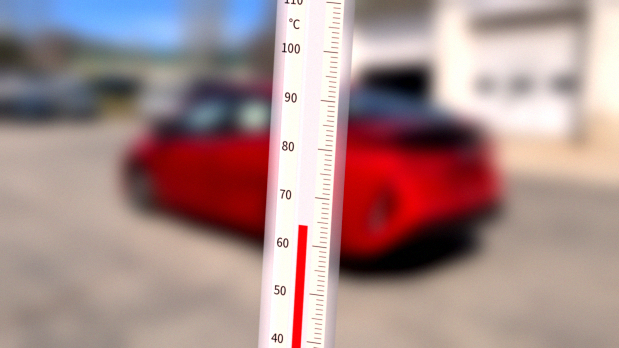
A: 64 °C
